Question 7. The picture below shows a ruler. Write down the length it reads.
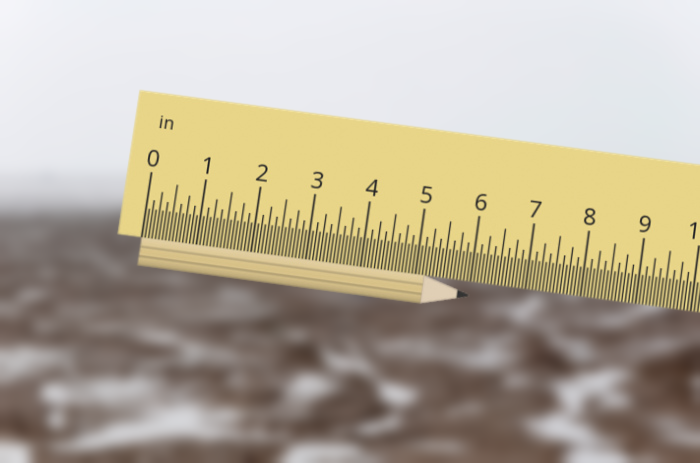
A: 6 in
